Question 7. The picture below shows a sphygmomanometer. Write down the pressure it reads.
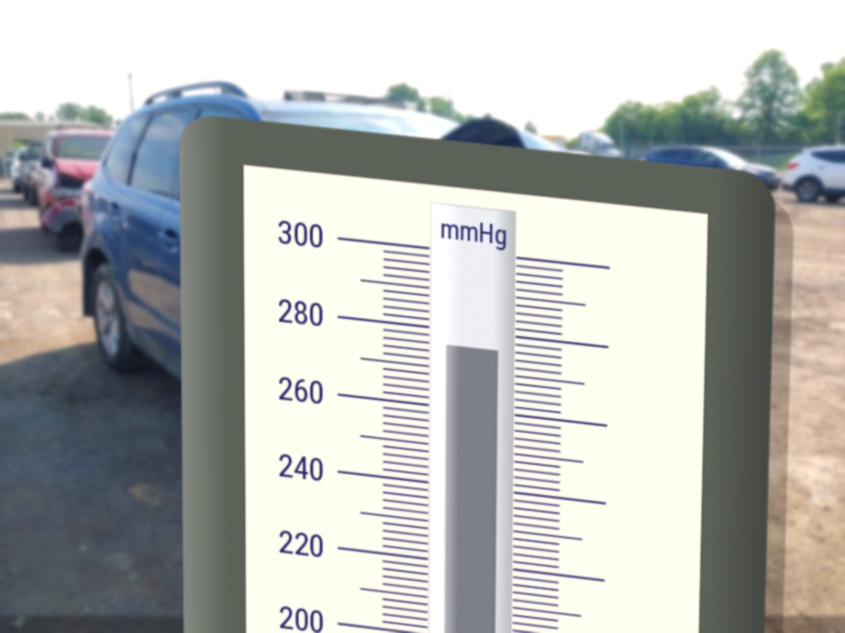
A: 276 mmHg
